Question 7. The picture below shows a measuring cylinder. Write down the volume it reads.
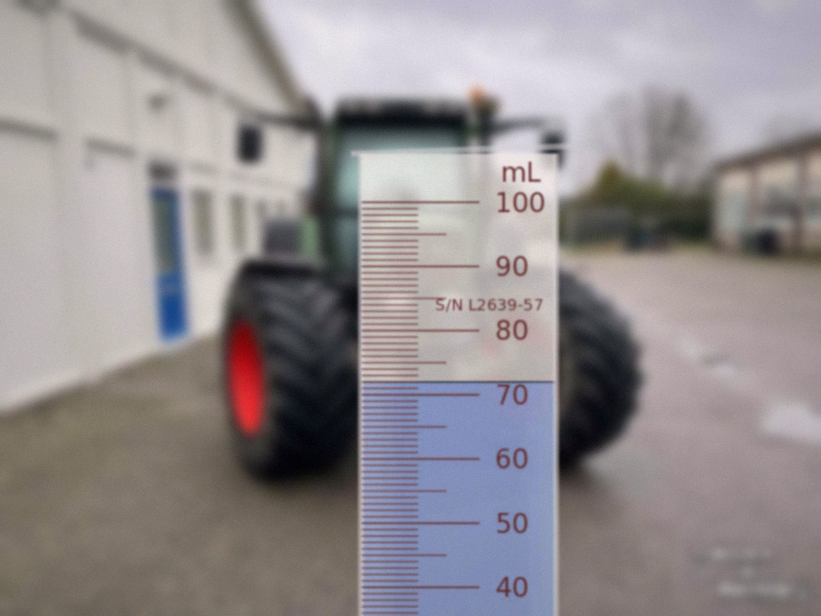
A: 72 mL
